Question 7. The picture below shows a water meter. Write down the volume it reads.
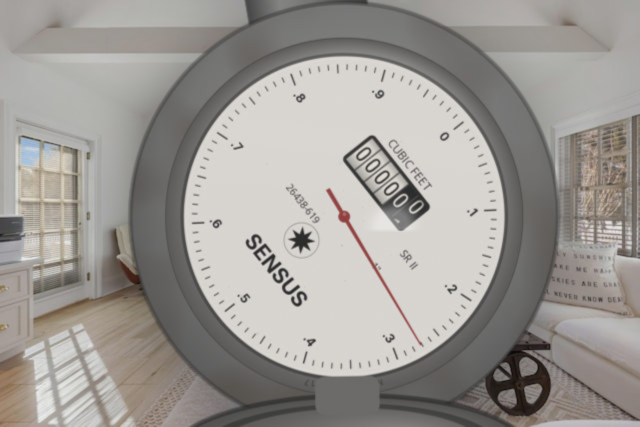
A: 0.27 ft³
